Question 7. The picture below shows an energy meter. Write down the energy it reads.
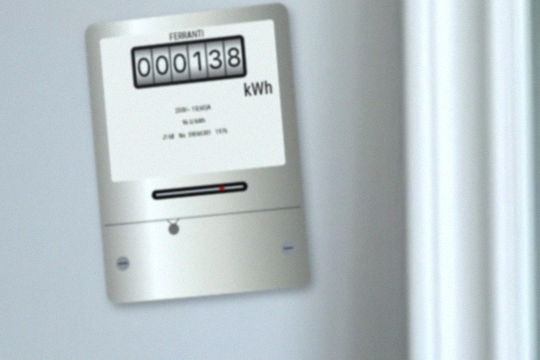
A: 138 kWh
